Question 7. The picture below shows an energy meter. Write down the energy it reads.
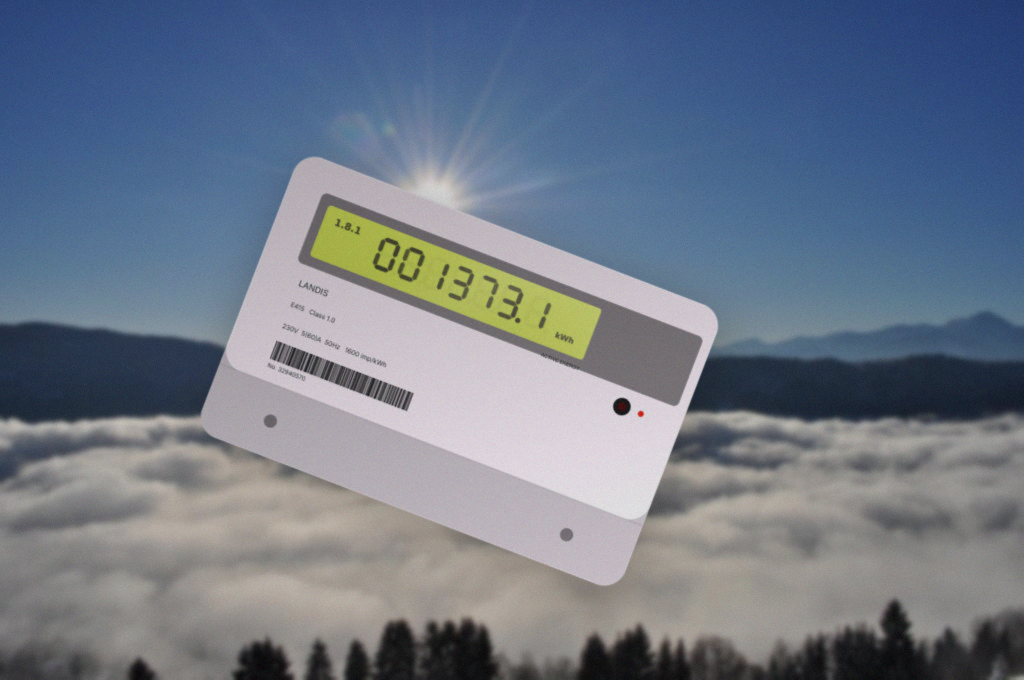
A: 1373.1 kWh
